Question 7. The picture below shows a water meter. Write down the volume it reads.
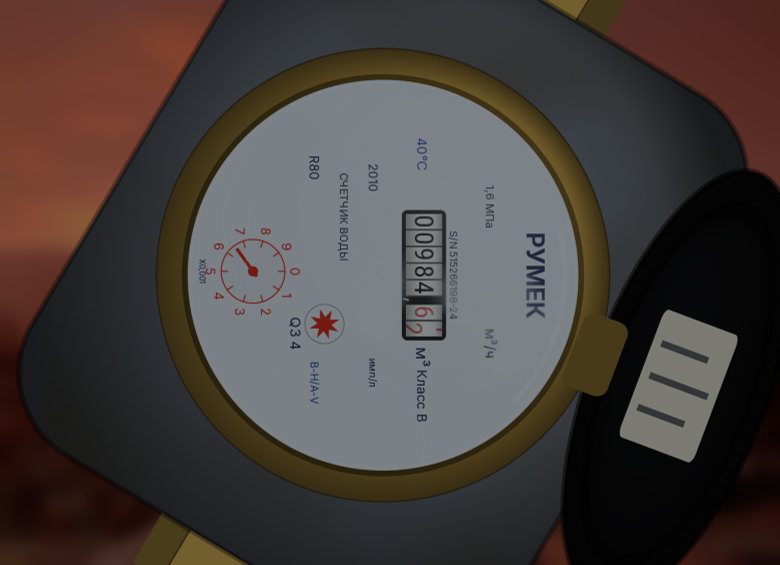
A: 984.616 m³
